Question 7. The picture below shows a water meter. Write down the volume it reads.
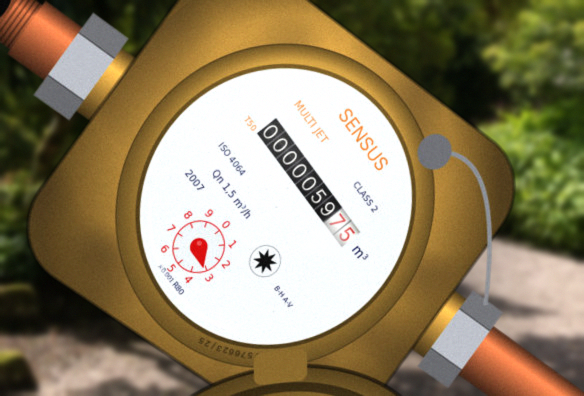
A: 59.753 m³
